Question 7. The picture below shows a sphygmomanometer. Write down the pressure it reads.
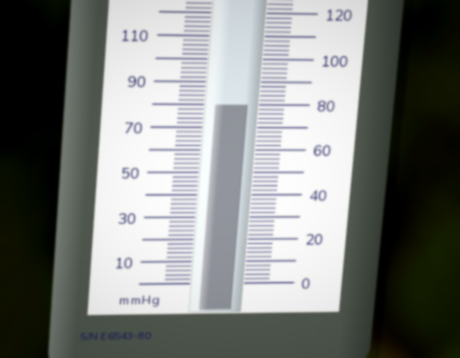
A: 80 mmHg
